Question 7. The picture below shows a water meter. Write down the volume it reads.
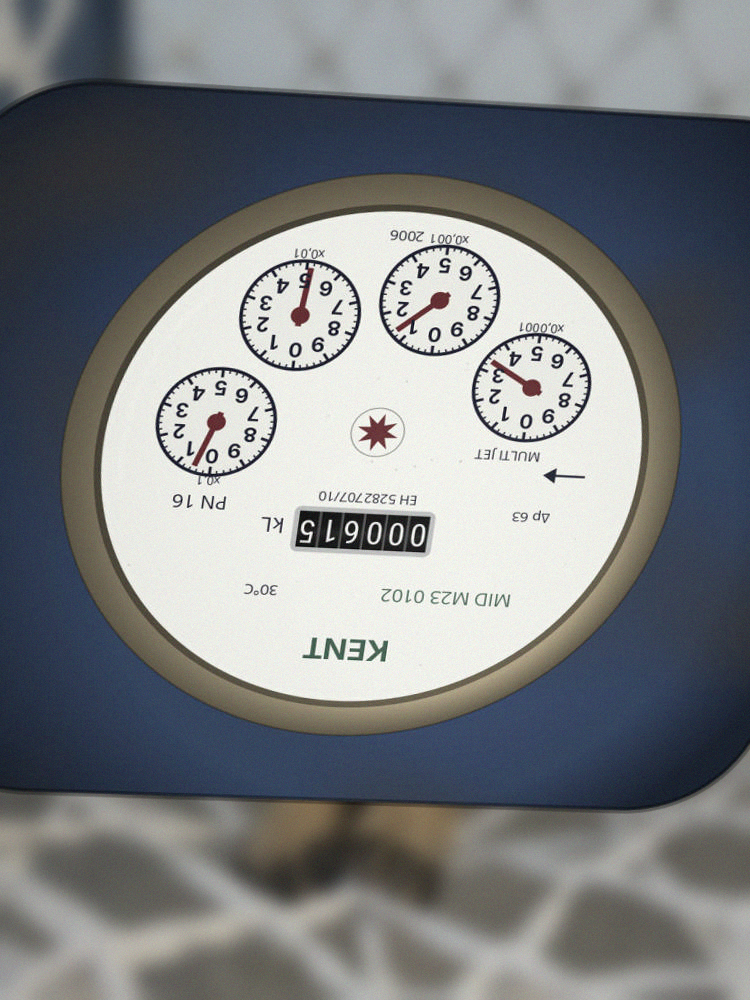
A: 615.0513 kL
